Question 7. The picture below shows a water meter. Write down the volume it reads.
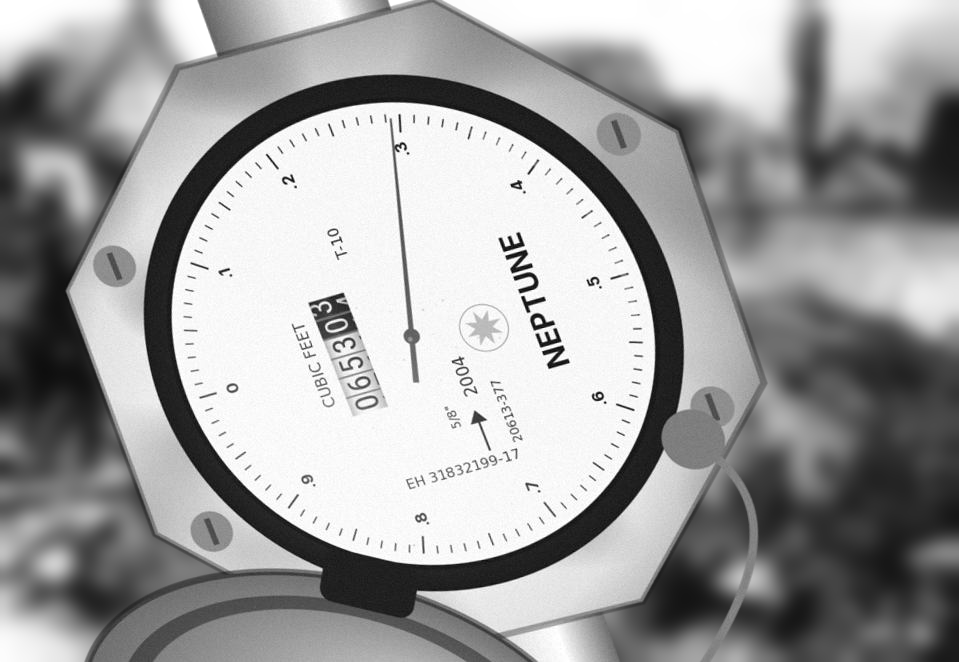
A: 65303.29 ft³
